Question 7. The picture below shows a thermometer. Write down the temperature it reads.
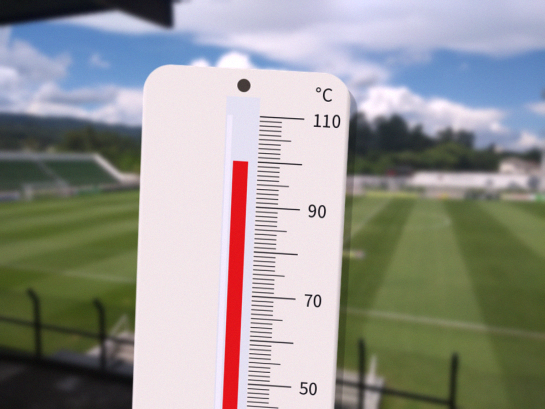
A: 100 °C
